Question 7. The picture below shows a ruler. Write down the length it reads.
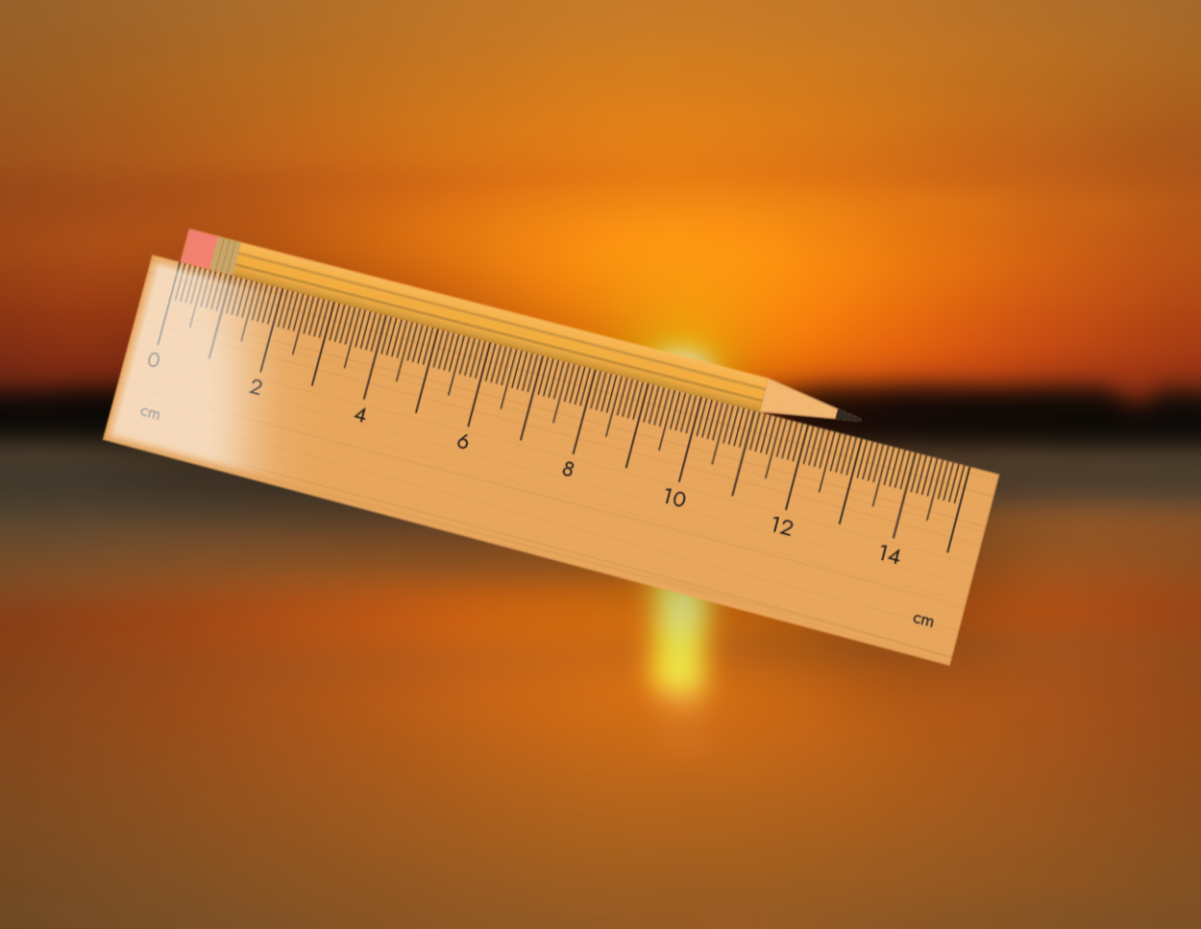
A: 12.9 cm
